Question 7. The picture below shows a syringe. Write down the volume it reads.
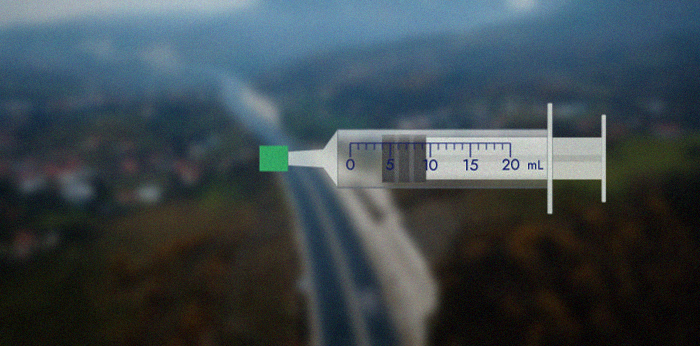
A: 4 mL
